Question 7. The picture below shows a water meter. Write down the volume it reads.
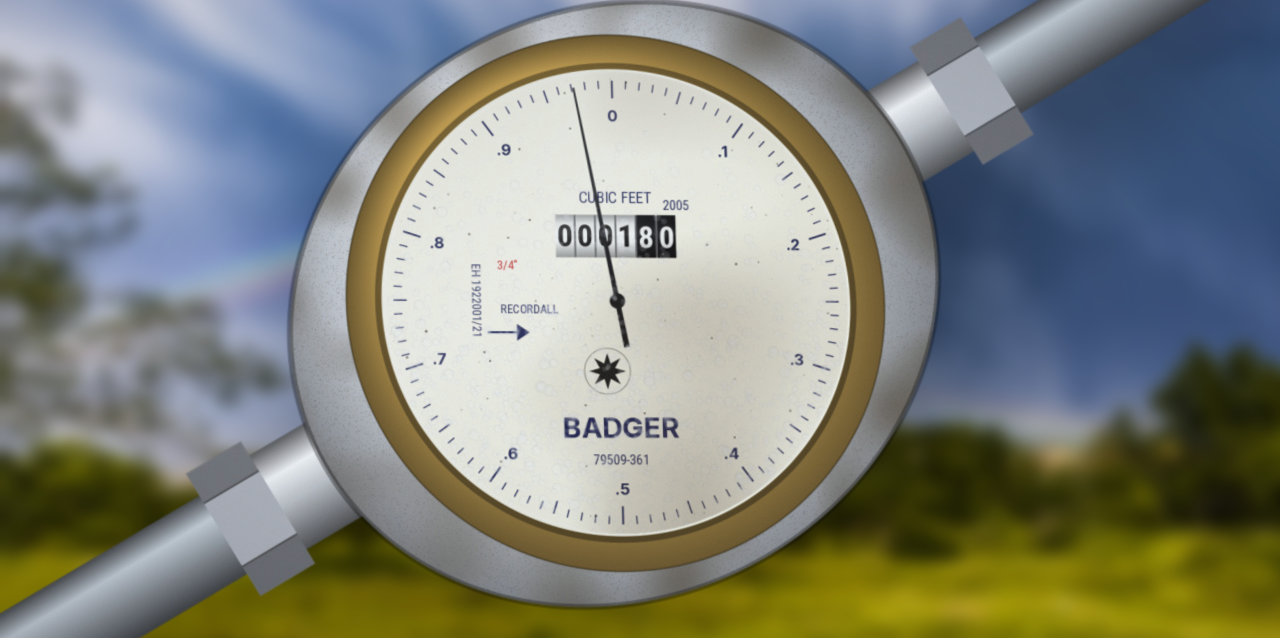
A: 179.97 ft³
